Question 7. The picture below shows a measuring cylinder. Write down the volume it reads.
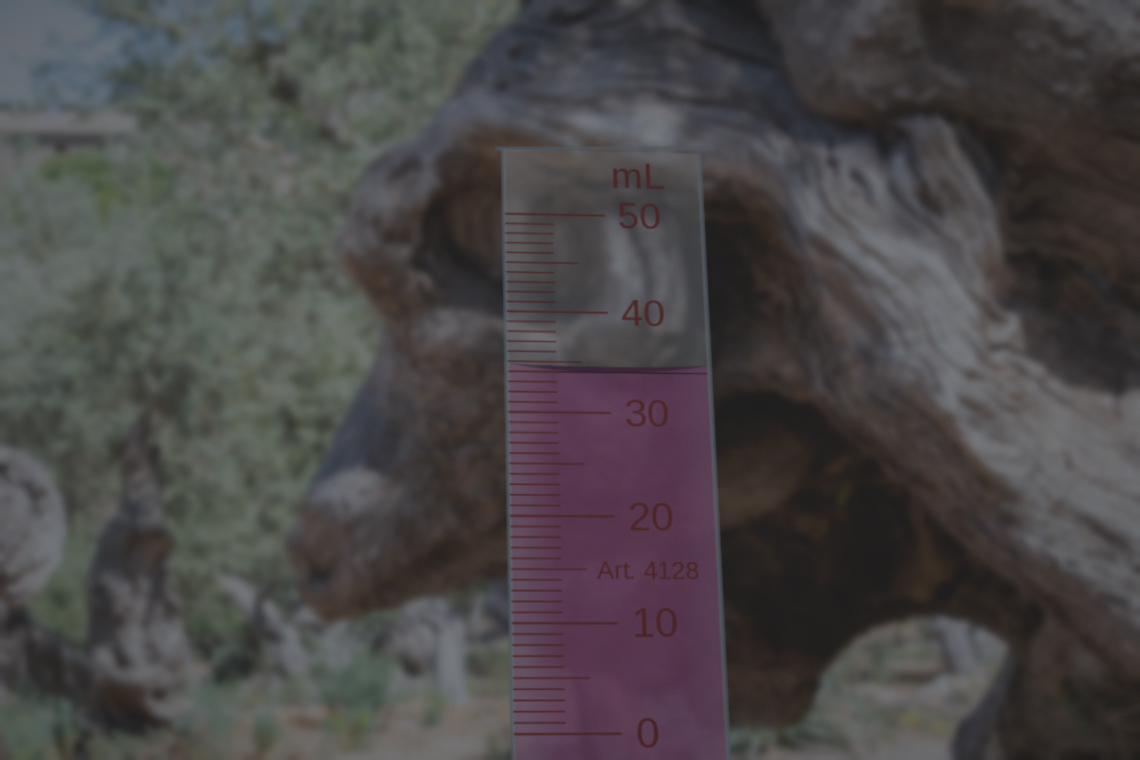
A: 34 mL
